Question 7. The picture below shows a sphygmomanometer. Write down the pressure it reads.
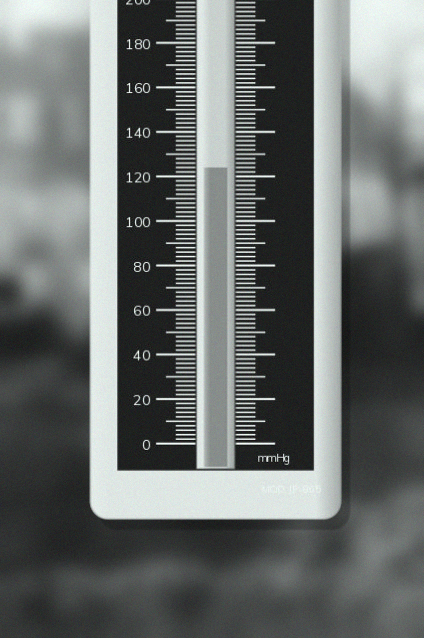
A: 124 mmHg
